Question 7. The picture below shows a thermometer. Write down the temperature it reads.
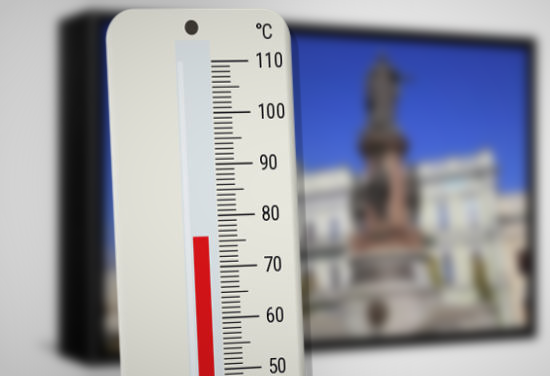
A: 76 °C
